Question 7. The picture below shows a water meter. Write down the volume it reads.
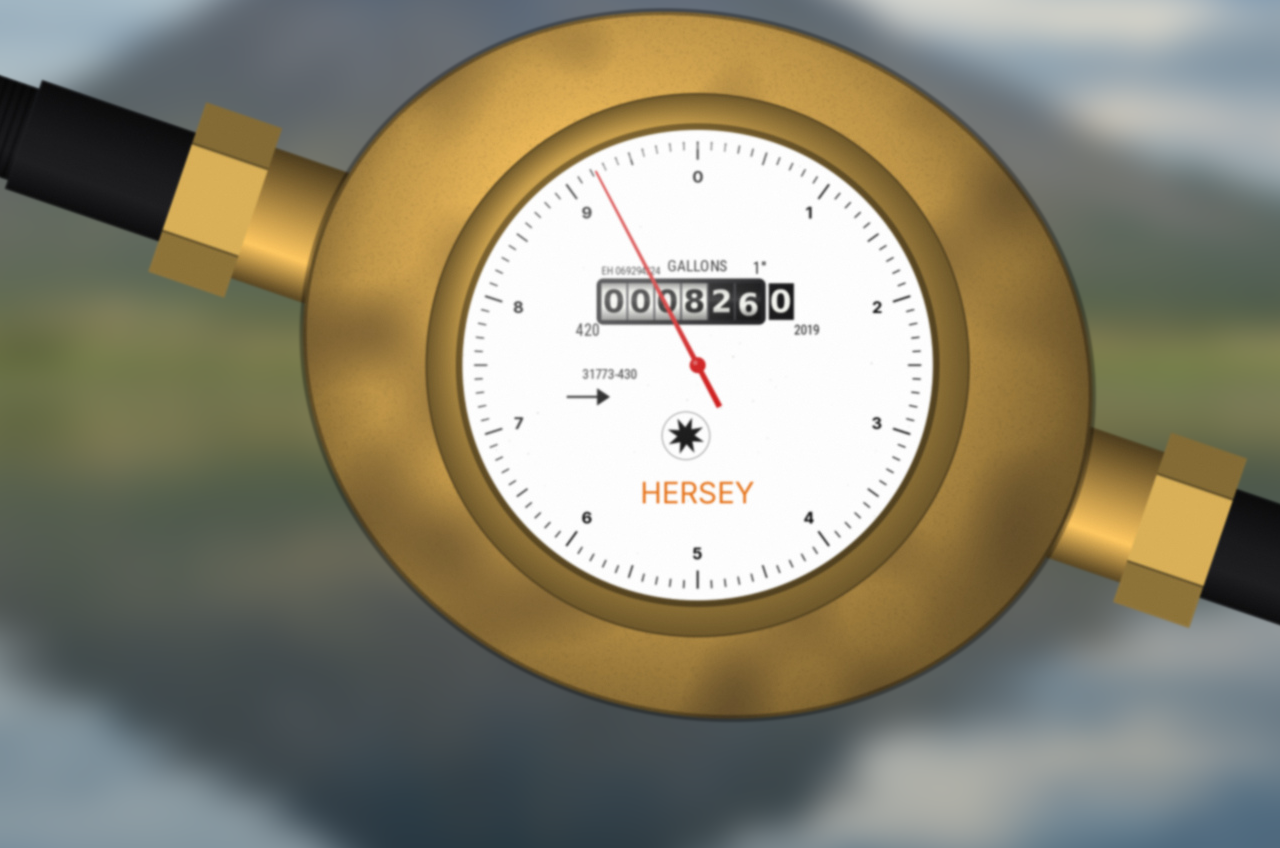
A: 8259.2 gal
